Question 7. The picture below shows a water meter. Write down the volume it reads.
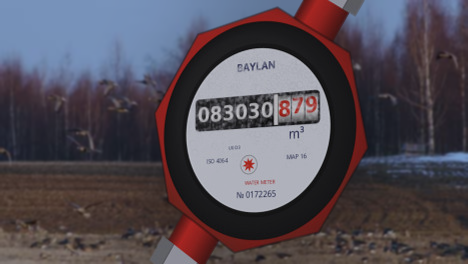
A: 83030.879 m³
